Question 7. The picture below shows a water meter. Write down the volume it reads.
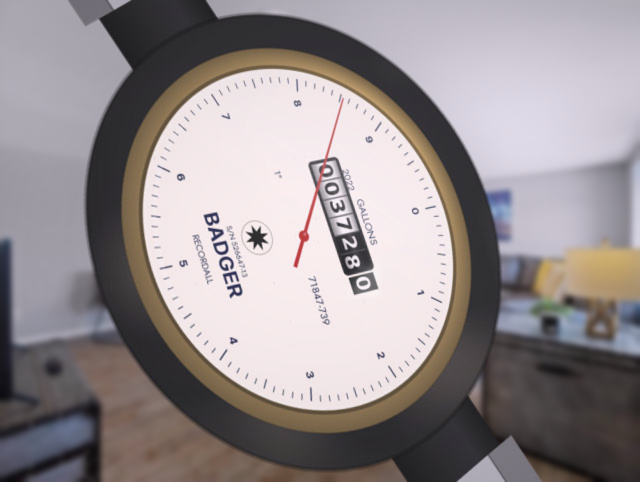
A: 37278.5 gal
